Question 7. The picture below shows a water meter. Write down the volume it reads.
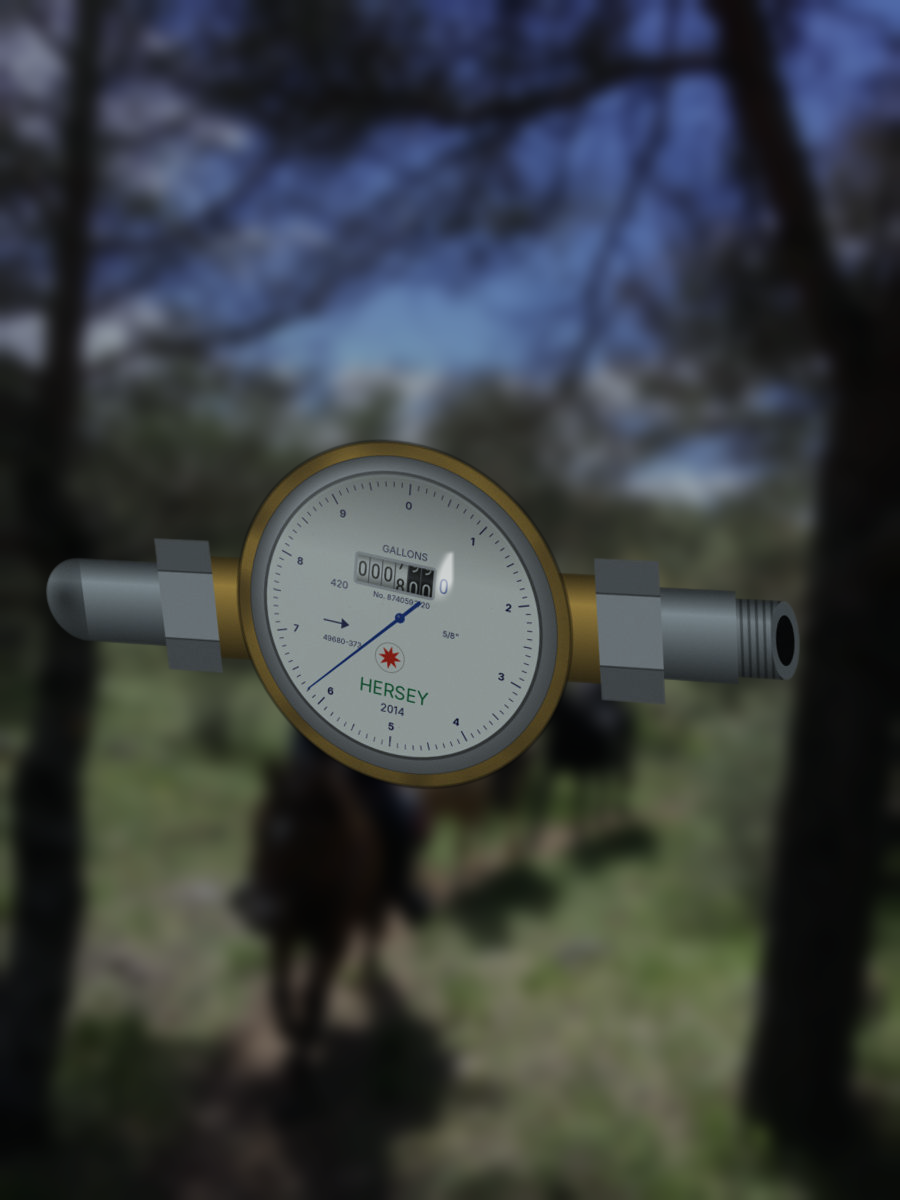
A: 7996.2 gal
